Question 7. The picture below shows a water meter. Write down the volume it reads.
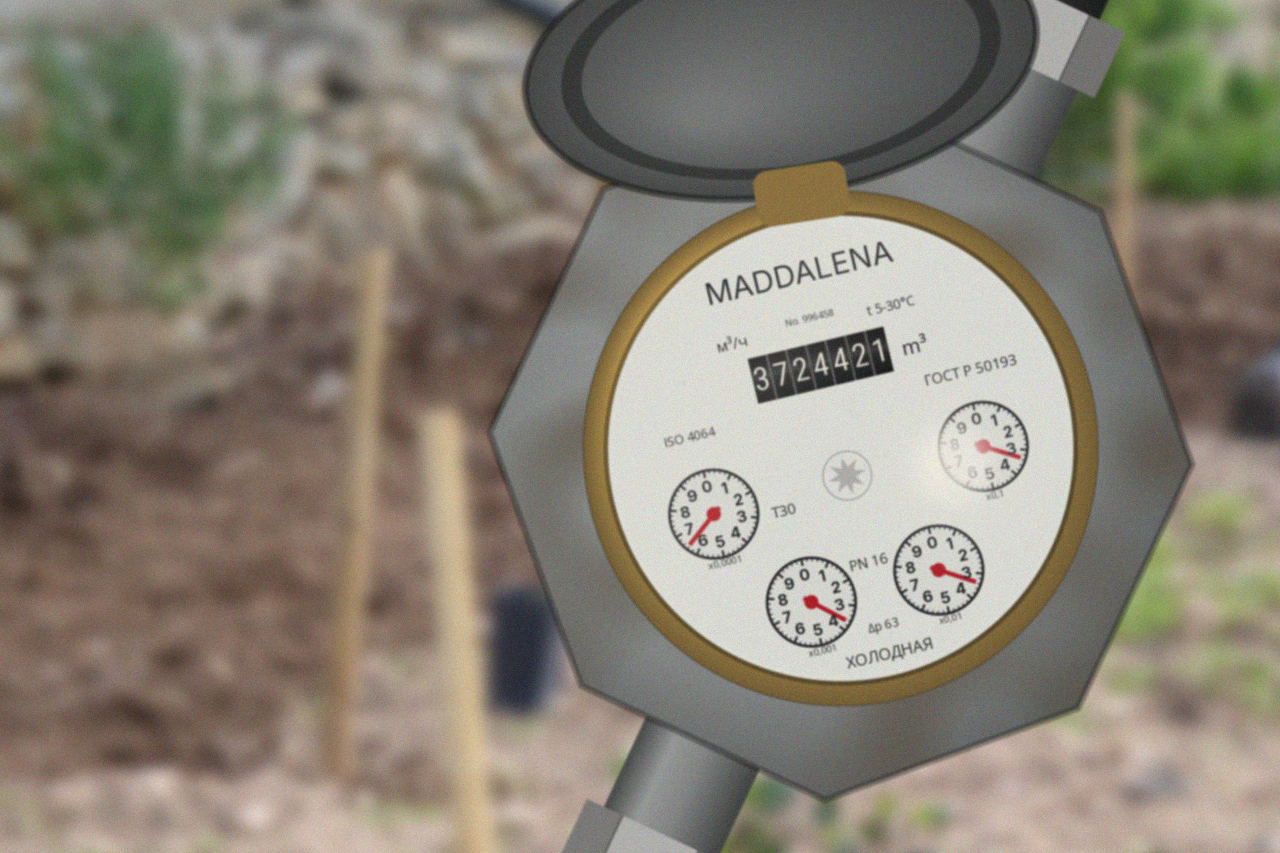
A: 3724421.3336 m³
